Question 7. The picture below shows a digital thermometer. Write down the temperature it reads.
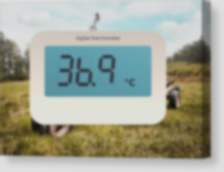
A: 36.9 °C
